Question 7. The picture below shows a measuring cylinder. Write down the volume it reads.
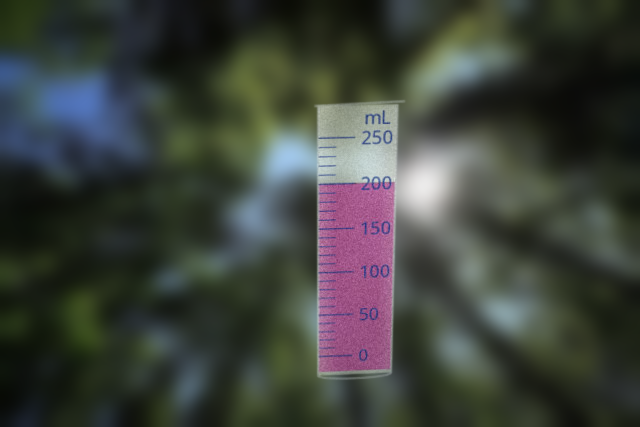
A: 200 mL
